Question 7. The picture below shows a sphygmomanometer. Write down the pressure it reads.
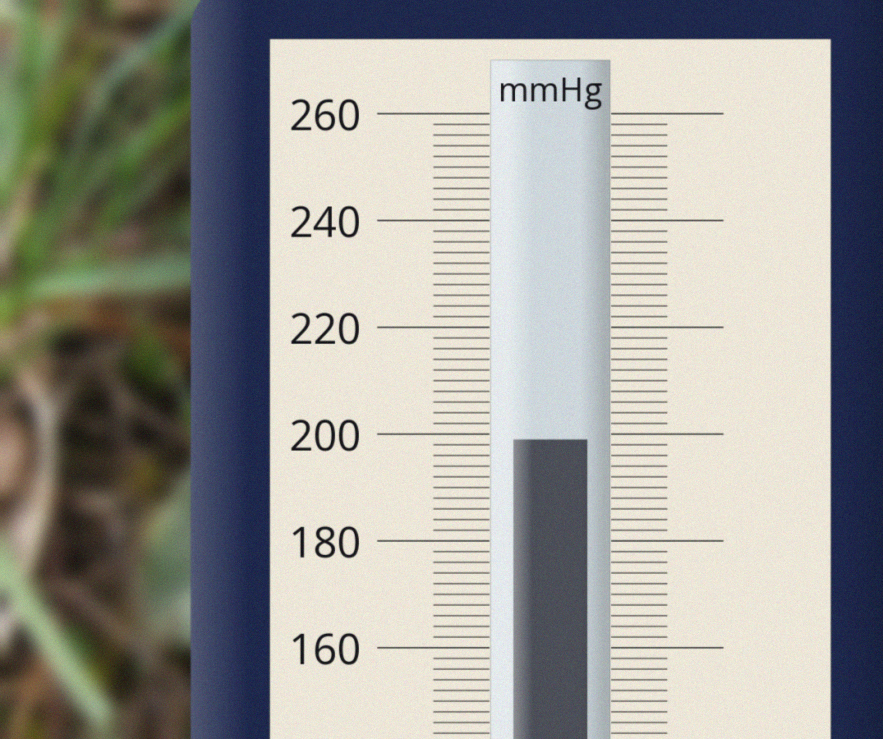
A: 199 mmHg
